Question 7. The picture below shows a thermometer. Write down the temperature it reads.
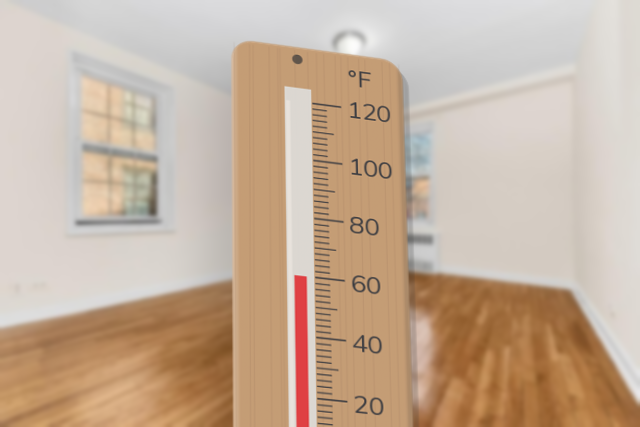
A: 60 °F
